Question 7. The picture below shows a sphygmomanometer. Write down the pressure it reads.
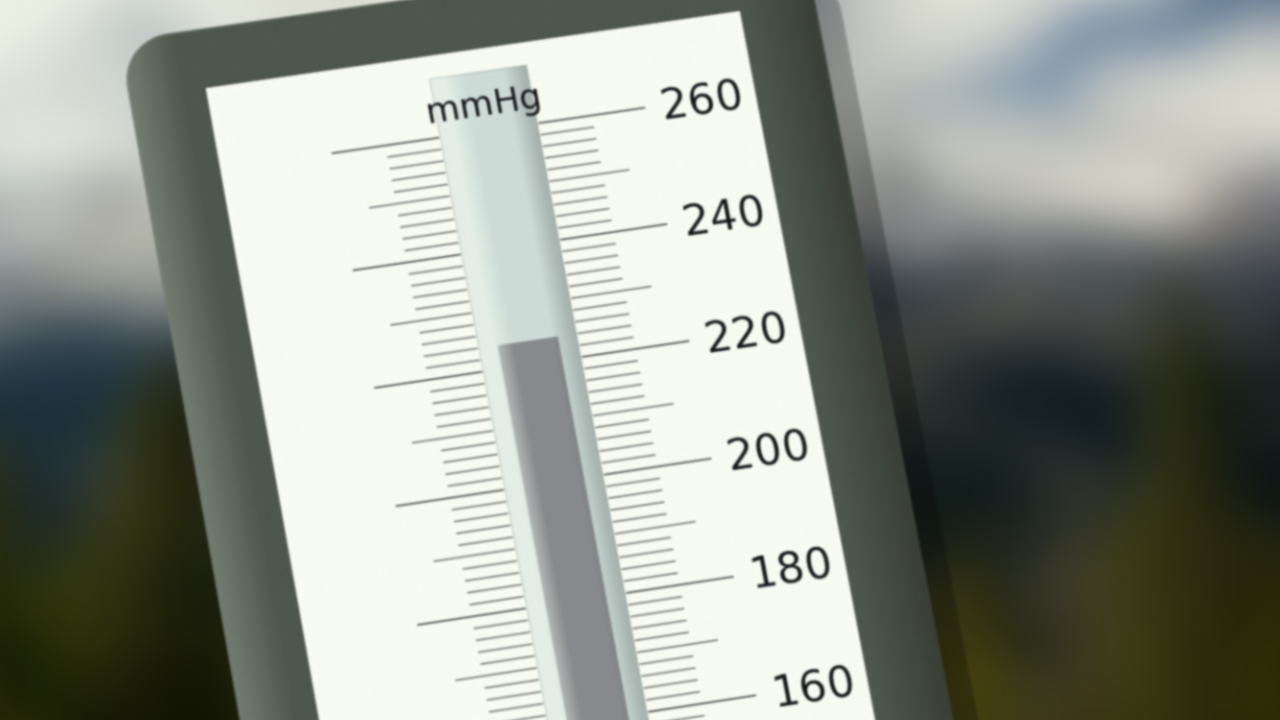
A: 224 mmHg
